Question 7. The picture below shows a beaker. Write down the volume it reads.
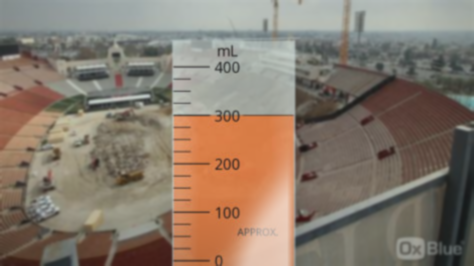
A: 300 mL
